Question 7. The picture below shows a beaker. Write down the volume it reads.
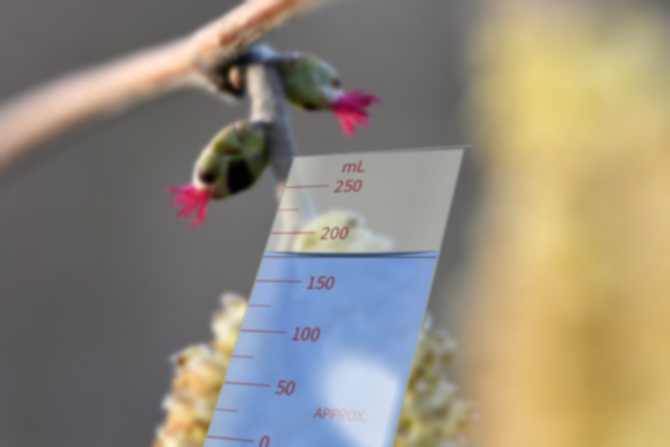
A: 175 mL
